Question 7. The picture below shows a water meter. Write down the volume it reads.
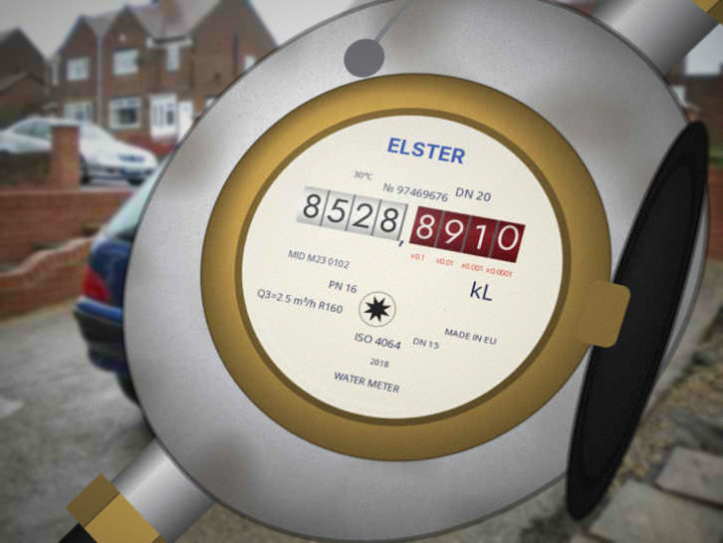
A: 8528.8910 kL
